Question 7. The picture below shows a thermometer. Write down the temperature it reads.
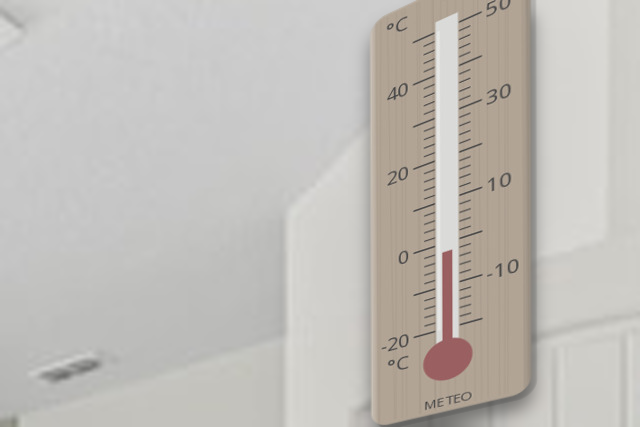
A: -2 °C
